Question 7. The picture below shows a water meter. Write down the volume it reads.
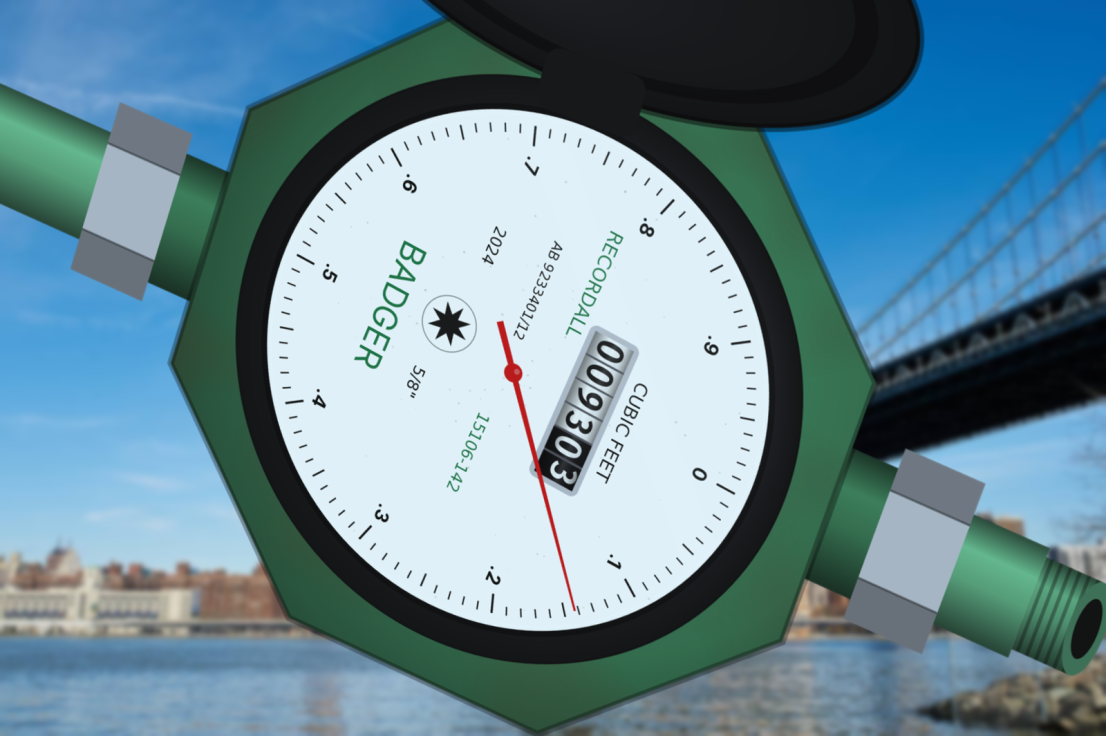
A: 9303.14 ft³
